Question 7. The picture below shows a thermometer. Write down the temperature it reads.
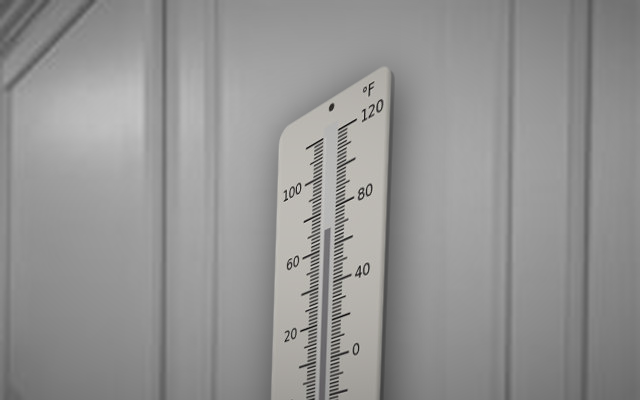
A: 70 °F
